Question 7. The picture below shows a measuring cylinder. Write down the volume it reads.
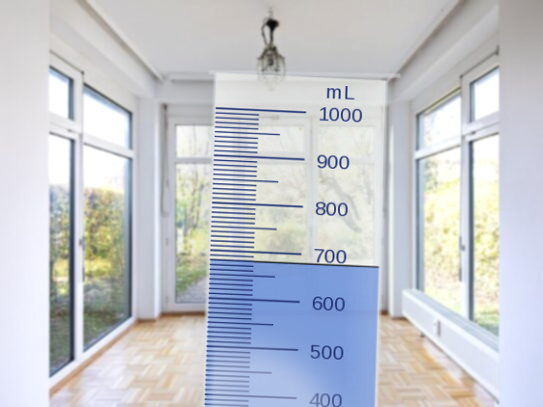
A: 680 mL
